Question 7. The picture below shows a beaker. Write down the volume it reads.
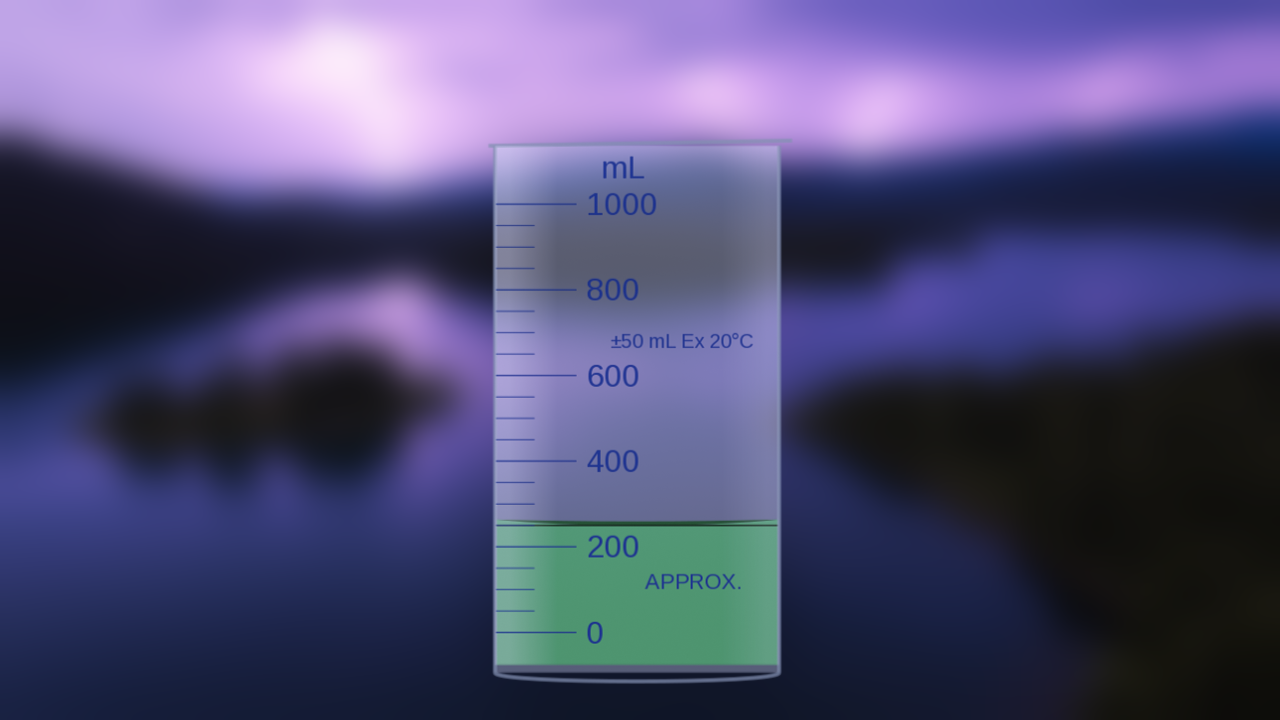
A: 250 mL
